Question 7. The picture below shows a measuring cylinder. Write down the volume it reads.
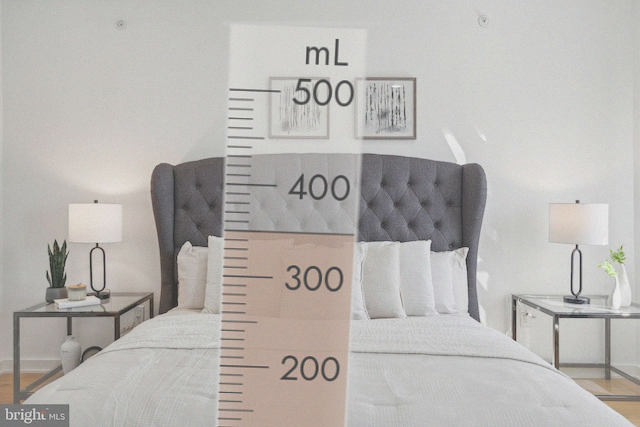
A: 350 mL
